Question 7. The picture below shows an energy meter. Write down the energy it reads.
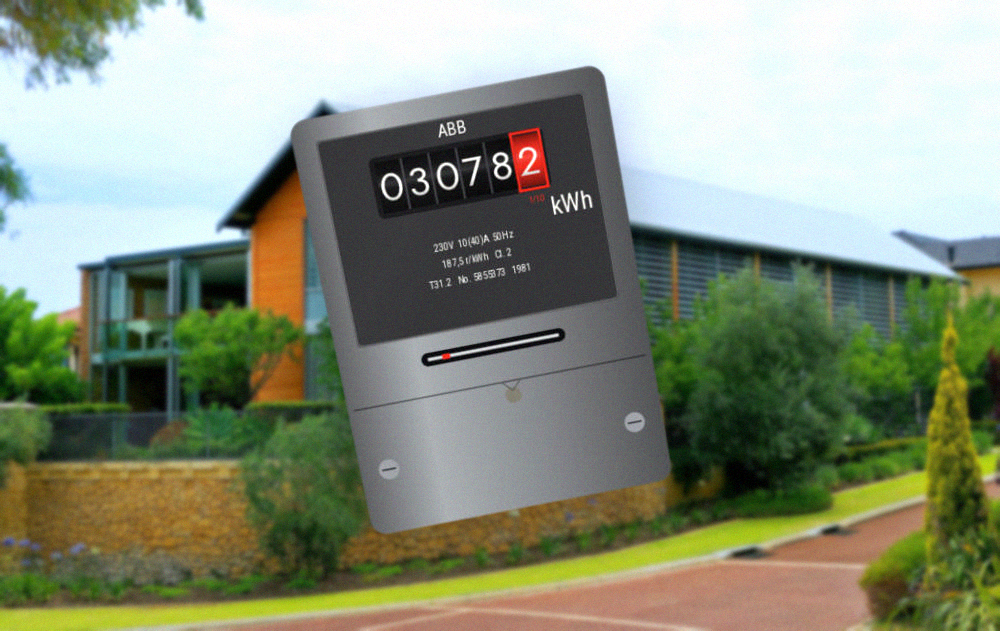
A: 3078.2 kWh
